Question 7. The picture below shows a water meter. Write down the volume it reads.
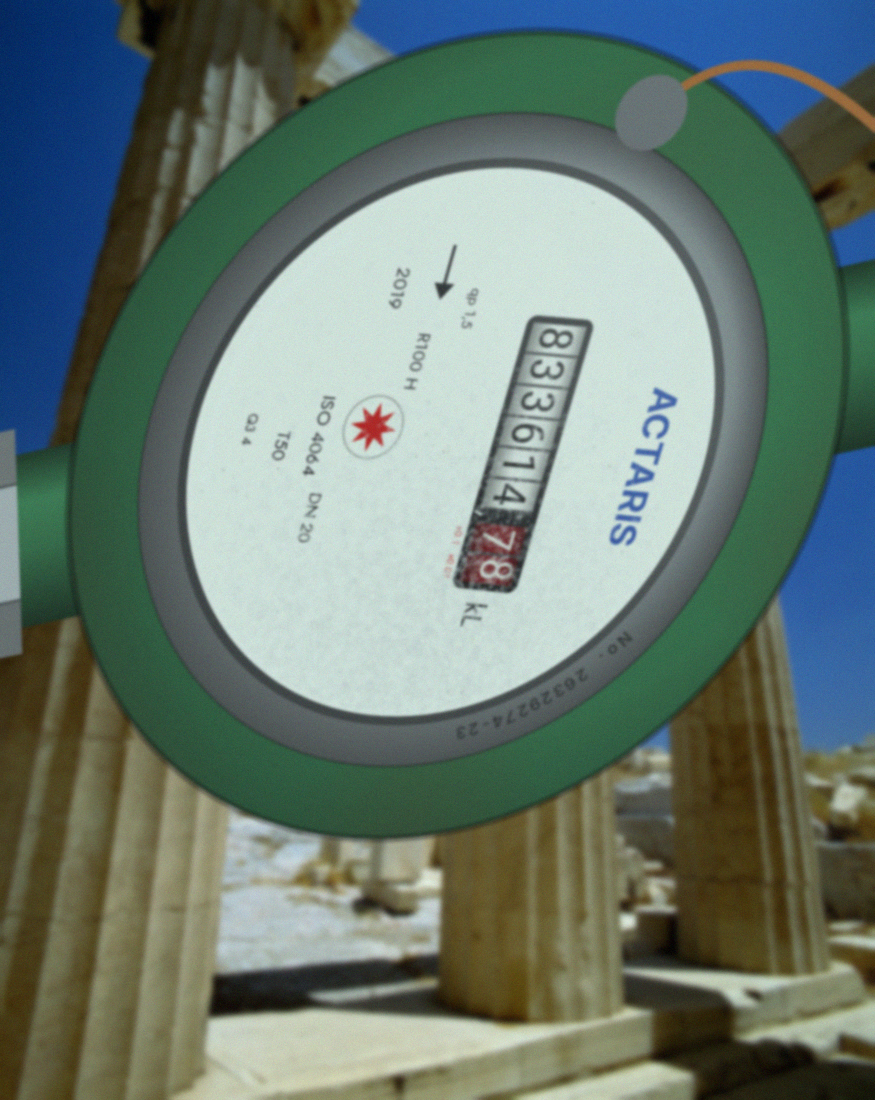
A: 833614.78 kL
